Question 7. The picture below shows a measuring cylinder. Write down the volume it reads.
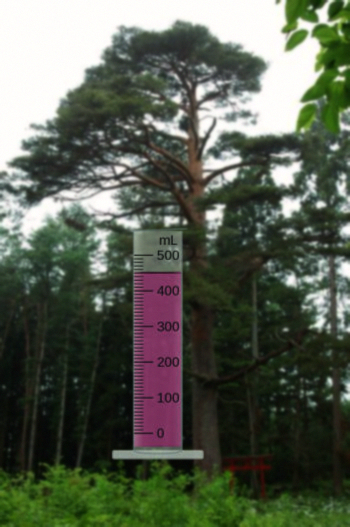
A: 450 mL
